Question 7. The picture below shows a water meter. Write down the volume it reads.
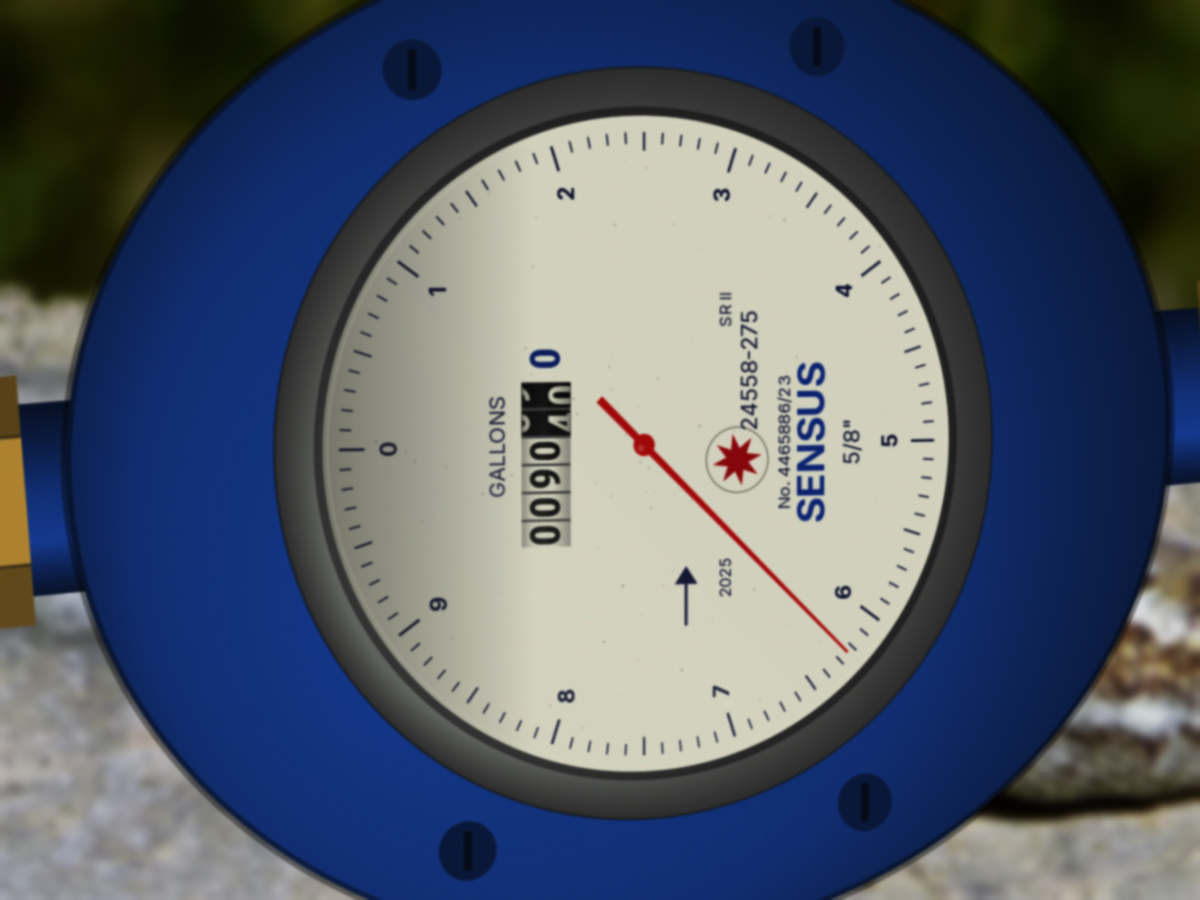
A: 90396.2 gal
